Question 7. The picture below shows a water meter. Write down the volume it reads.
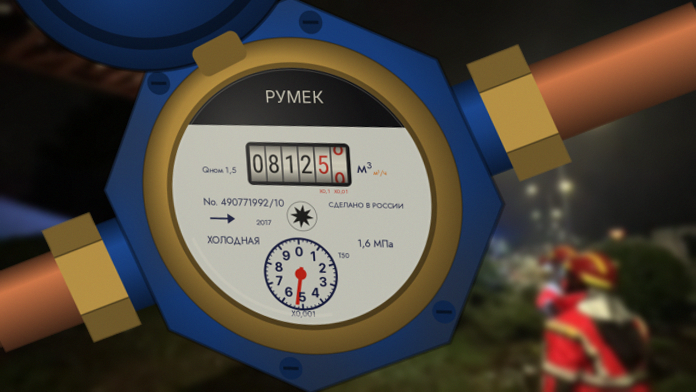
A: 812.585 m³
